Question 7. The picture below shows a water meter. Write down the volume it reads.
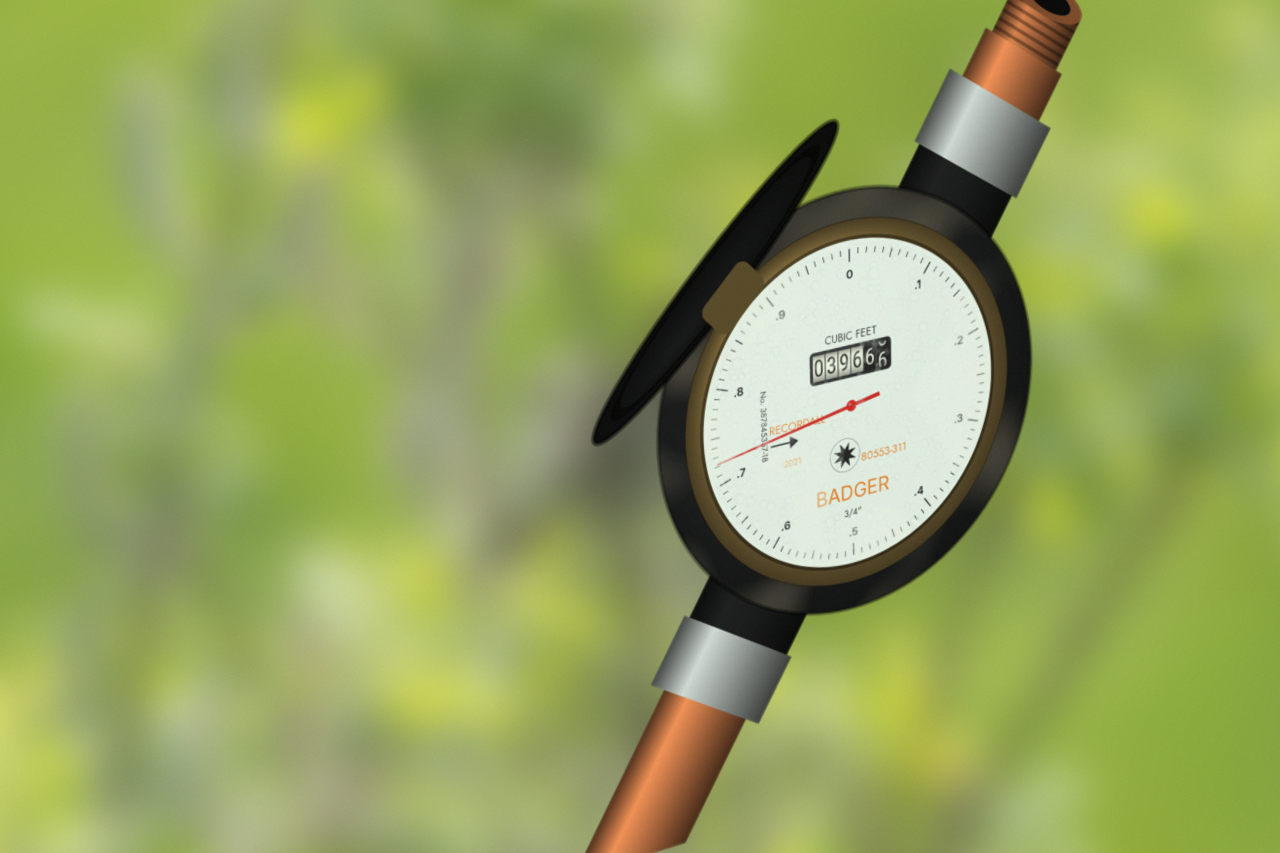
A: 39665.72 ft³
